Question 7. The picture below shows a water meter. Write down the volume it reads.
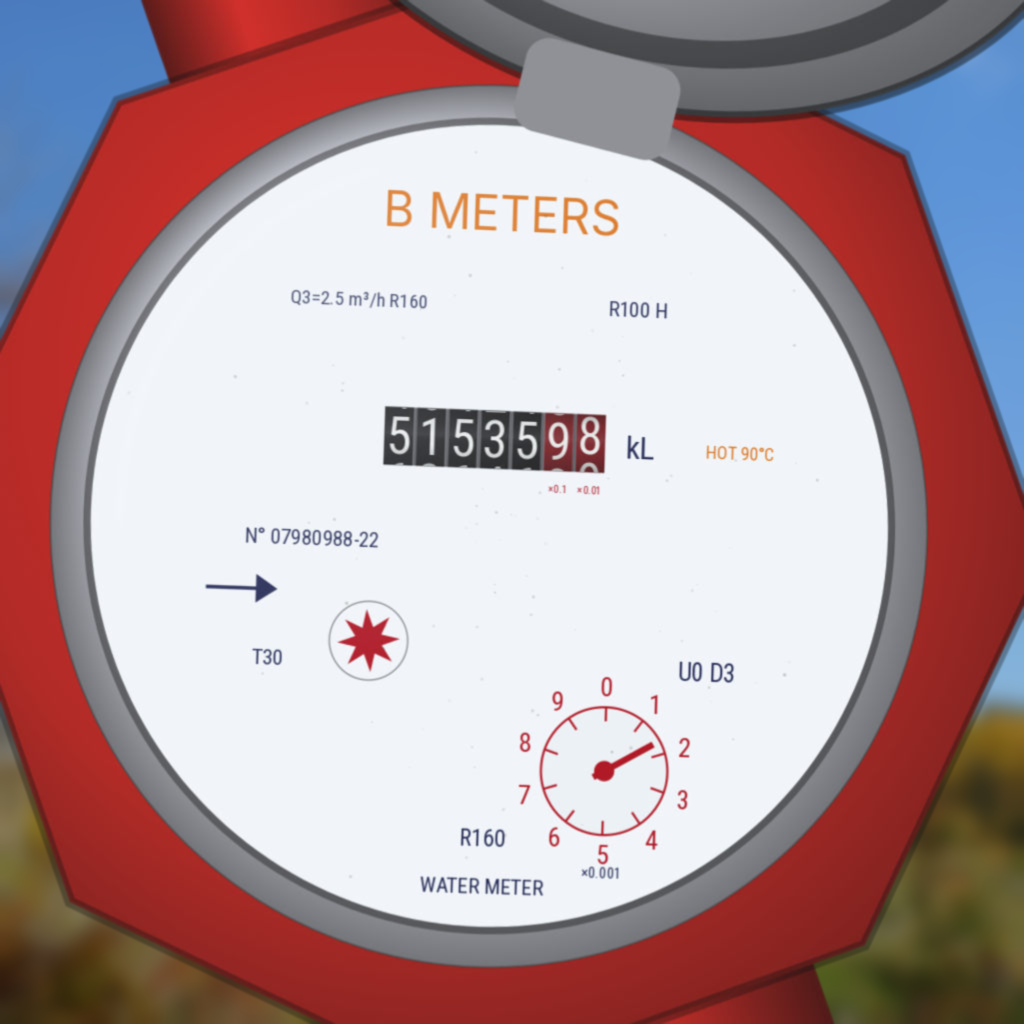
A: 51535.981 kL
